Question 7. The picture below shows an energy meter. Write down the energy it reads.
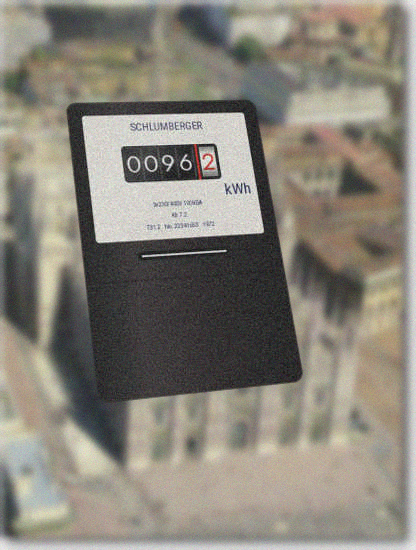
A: 96.2 kWh
